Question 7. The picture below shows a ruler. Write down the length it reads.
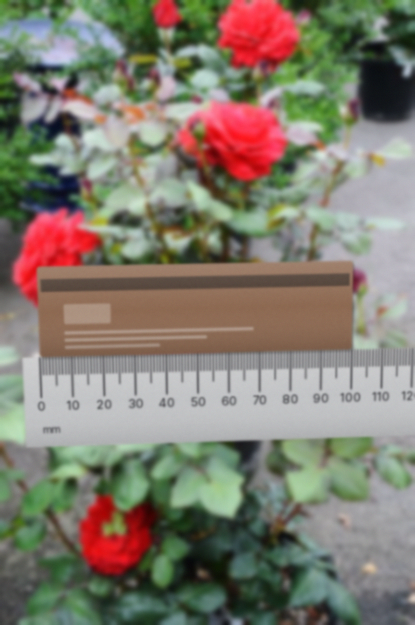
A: 100 mm
